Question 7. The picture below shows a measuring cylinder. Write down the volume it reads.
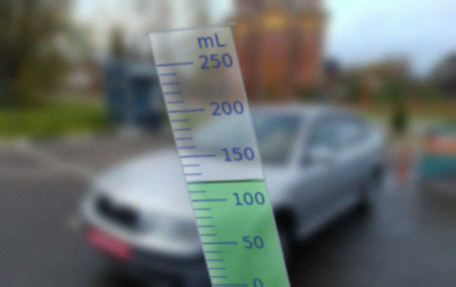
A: 120 mL
